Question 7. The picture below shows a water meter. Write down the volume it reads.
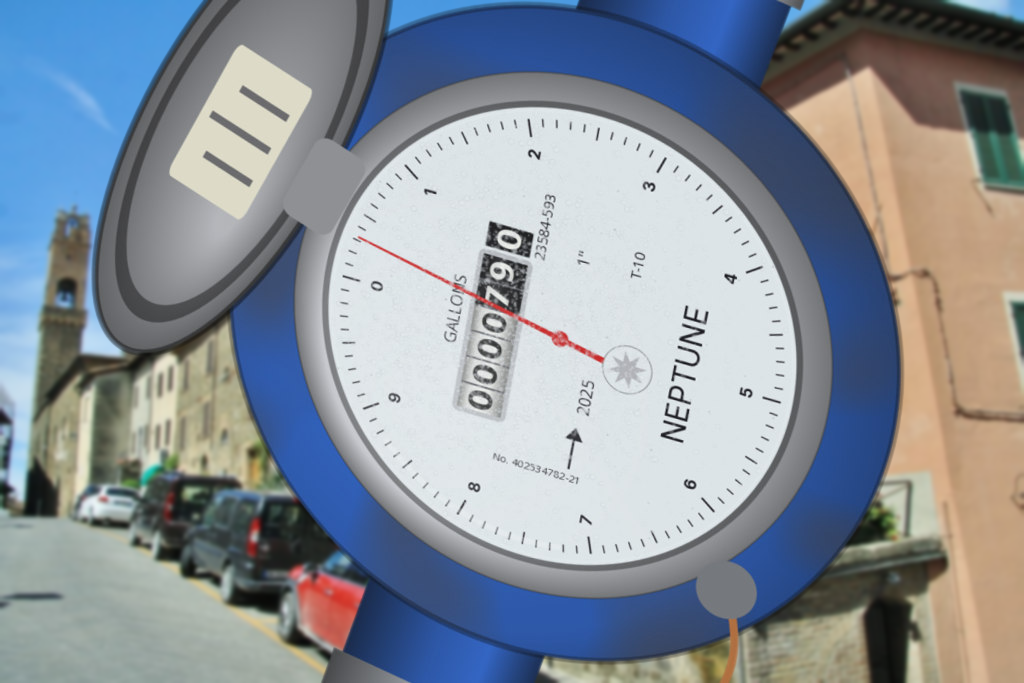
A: 790.3 gal
